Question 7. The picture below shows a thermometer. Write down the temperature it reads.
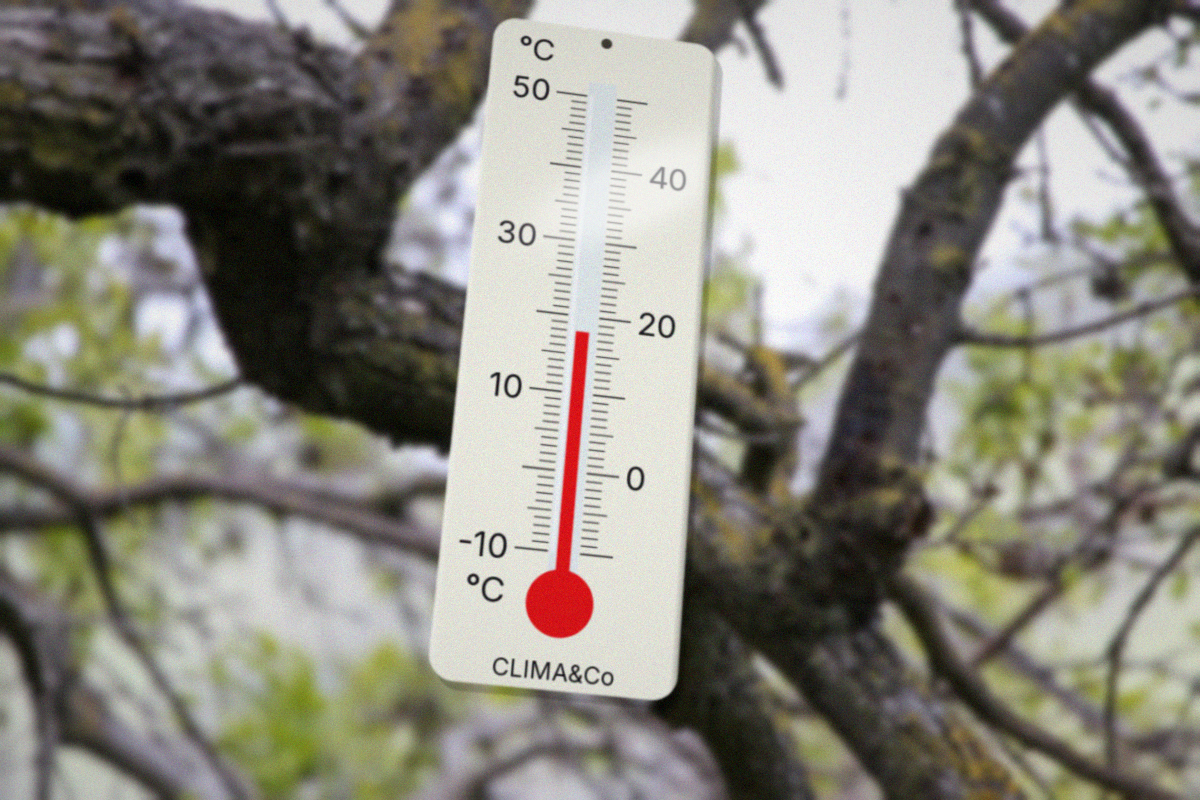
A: 18 °C
